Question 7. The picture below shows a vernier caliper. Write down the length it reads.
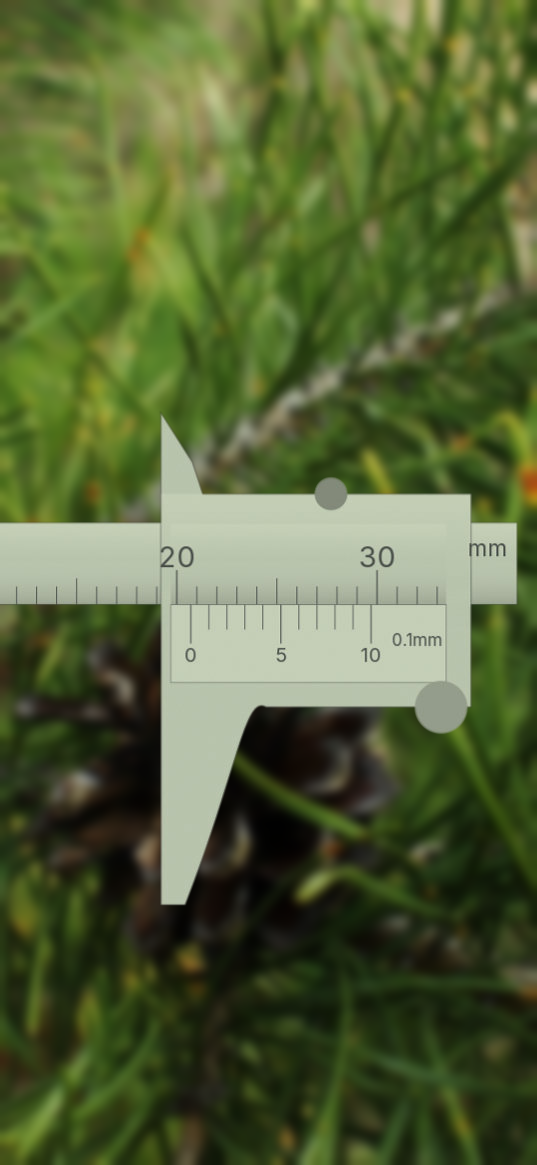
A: 20.7 mm
